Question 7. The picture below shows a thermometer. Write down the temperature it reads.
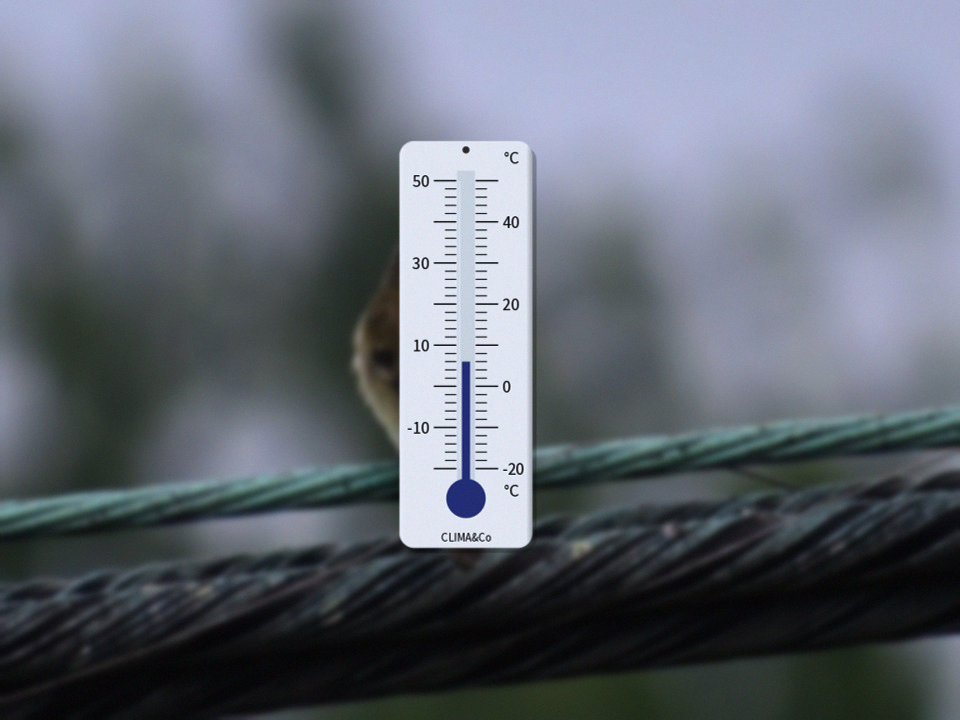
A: 6 °C
